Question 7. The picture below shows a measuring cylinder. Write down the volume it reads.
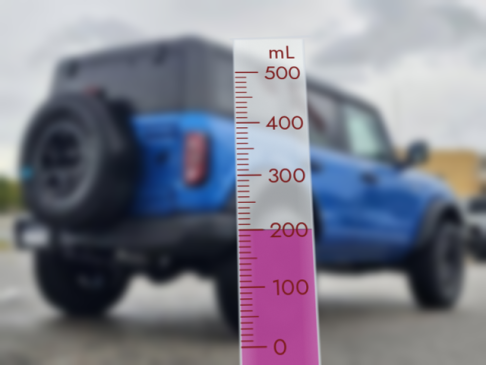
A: 200 mL
